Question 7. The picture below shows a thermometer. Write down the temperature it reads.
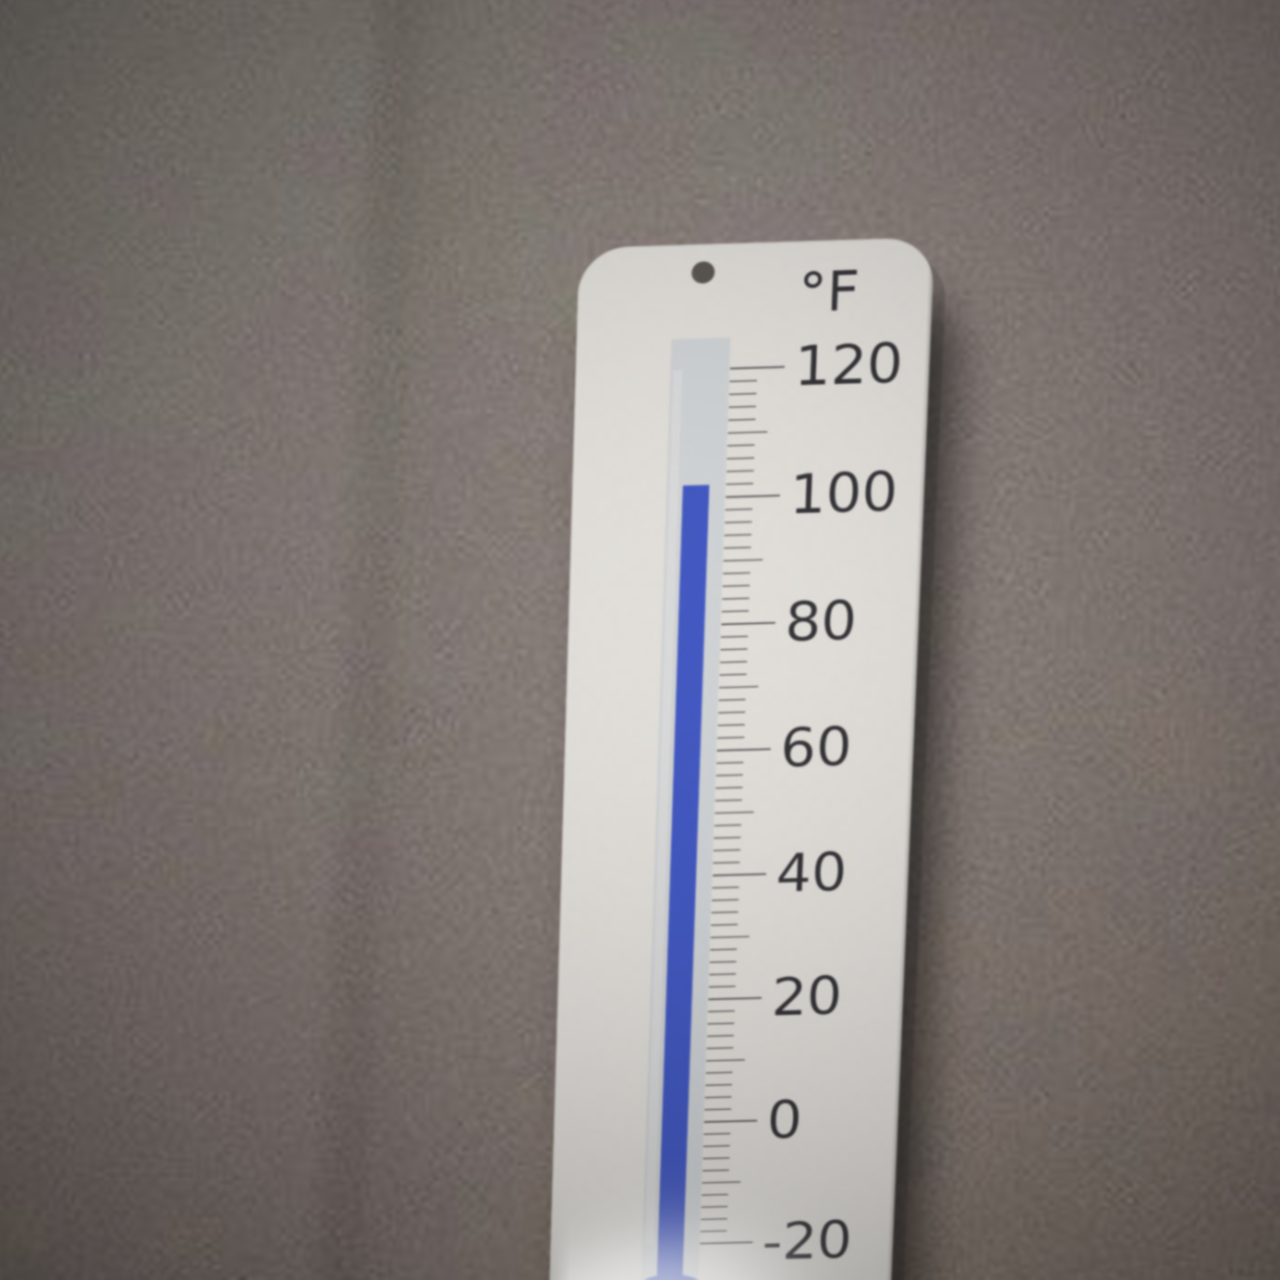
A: 102 °F
